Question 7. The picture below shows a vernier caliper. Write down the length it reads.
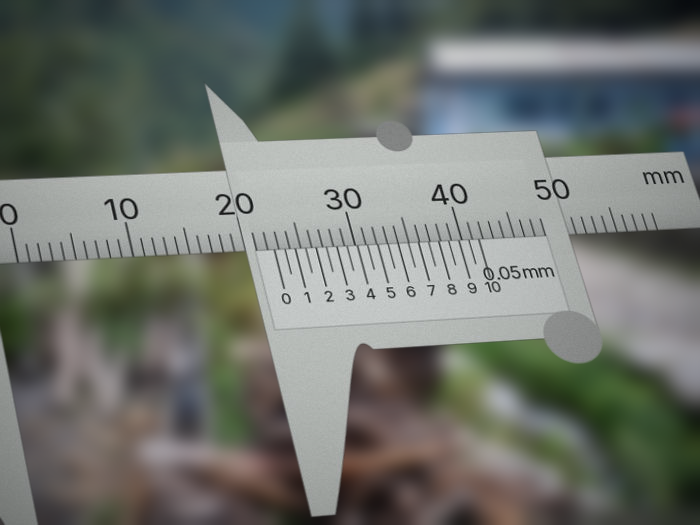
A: 22.6 mm
